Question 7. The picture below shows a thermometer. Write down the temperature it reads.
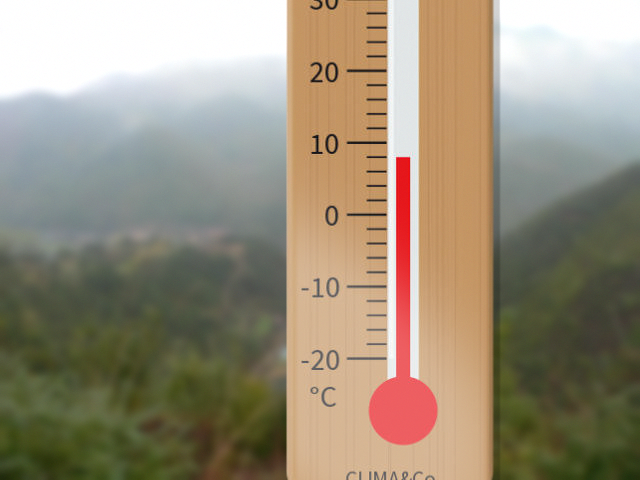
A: 8 °C
